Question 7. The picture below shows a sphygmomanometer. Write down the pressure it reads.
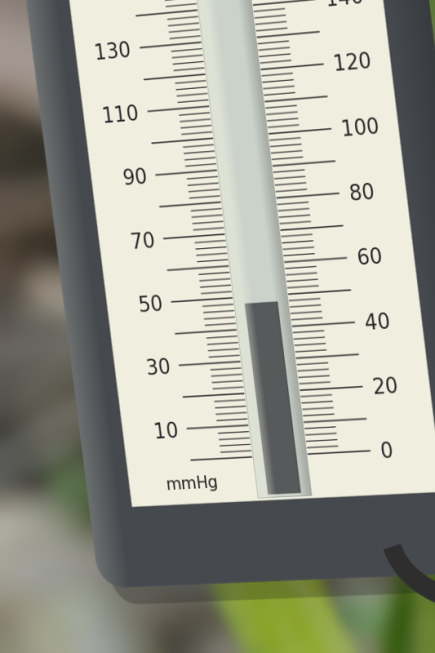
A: 48 mmHg
